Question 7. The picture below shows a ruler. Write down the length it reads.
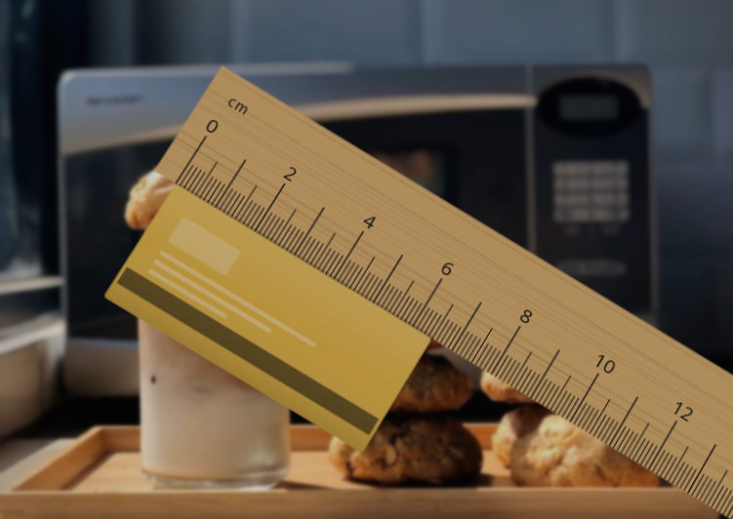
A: 6.5 cm
